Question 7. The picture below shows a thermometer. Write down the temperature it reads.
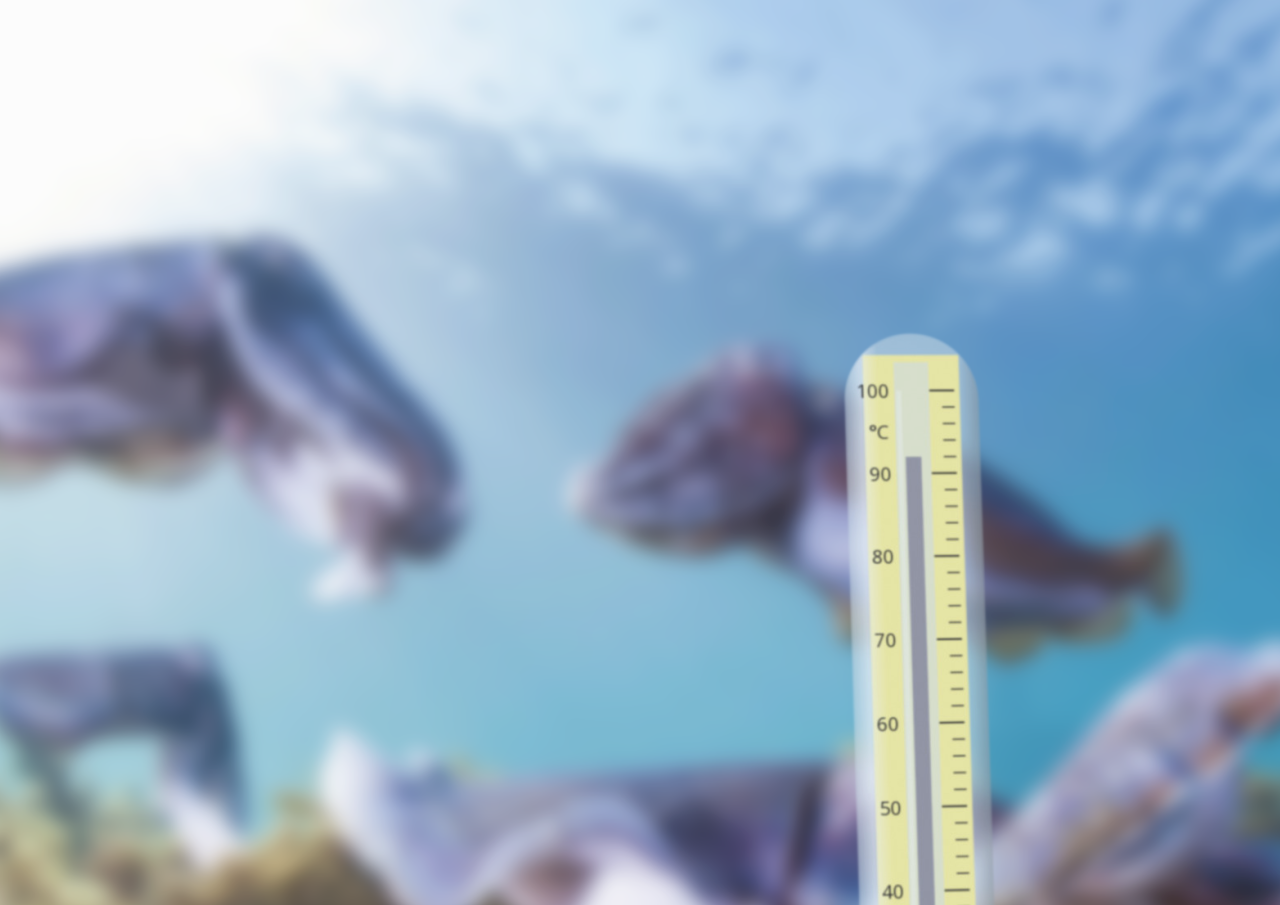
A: 92 °C
